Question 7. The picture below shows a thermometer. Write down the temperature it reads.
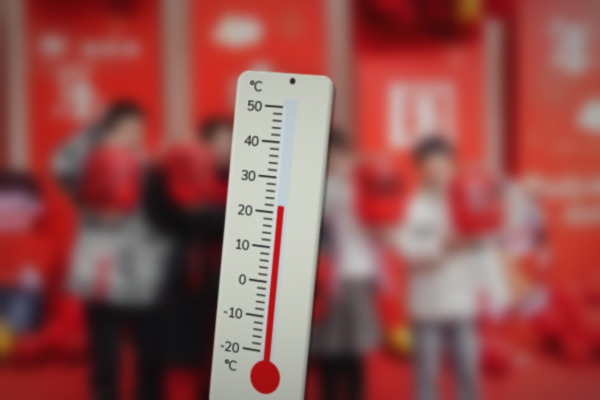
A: 22 °C
